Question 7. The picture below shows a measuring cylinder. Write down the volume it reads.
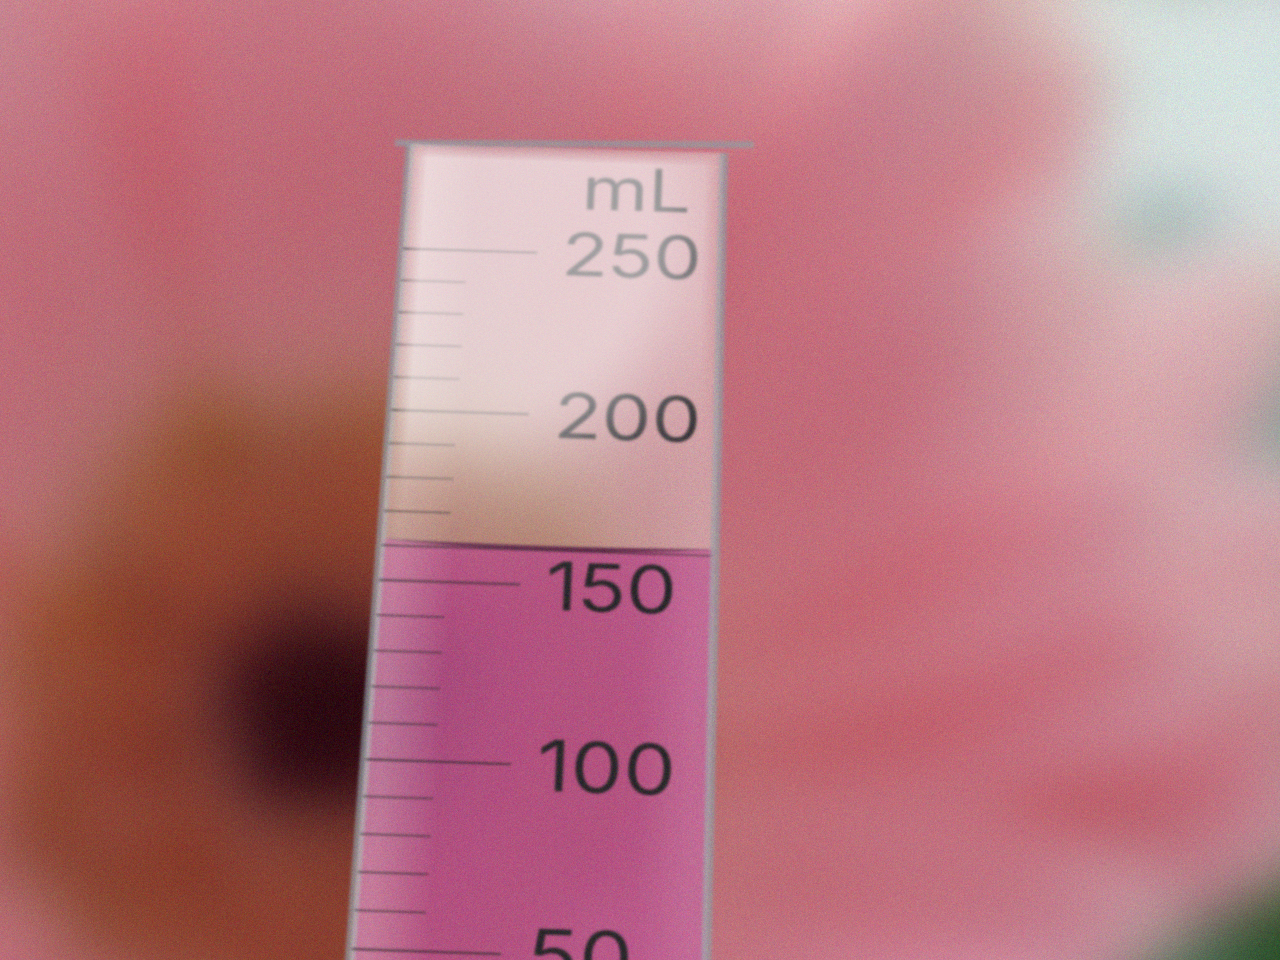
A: 160 mL
